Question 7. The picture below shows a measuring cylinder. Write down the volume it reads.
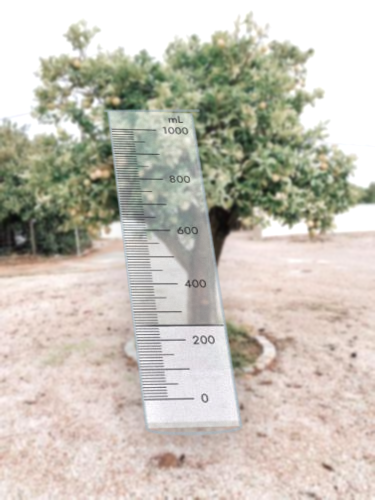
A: 250 mL
